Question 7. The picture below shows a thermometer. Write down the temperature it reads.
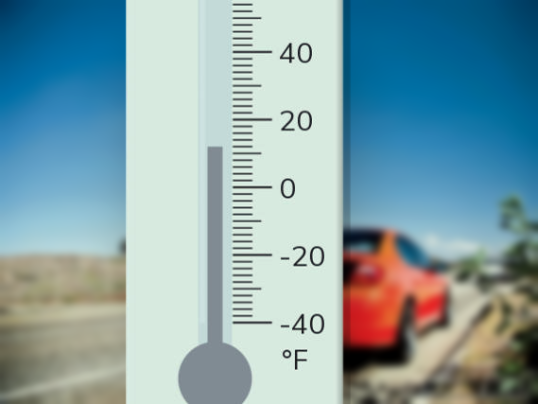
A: 12 °F
